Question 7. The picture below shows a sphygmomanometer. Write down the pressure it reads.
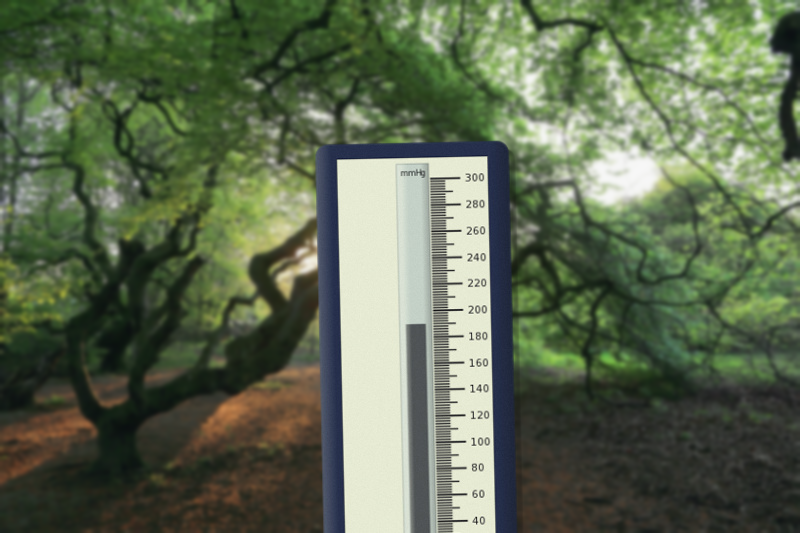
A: 190 mmHg
